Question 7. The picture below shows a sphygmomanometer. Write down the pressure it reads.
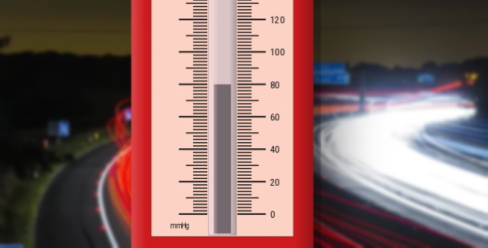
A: 80 mmHg
